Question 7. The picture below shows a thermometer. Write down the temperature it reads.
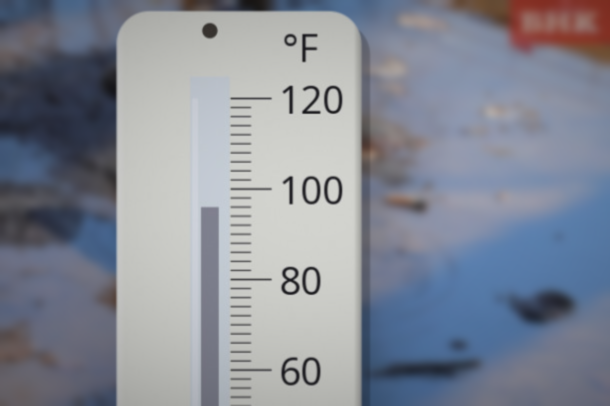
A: 96 °F
